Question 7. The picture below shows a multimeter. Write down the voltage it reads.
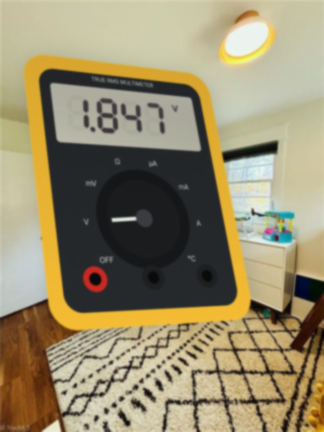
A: 1.847 V
